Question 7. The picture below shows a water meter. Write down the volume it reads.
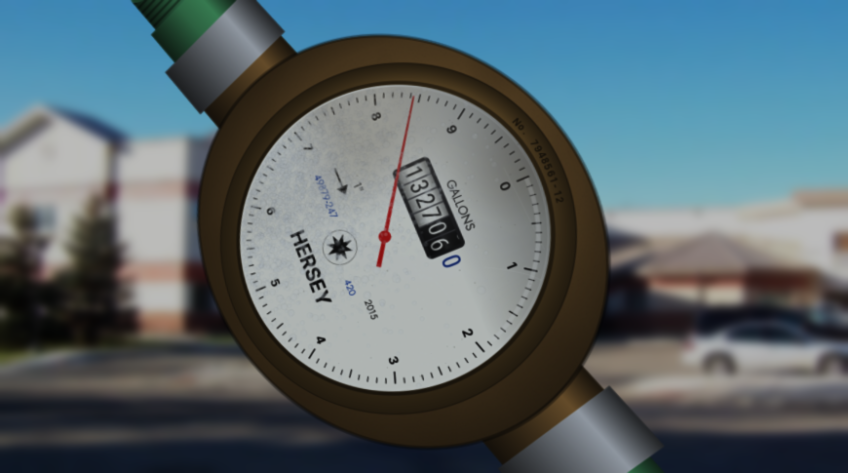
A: 1327058.4 gal
